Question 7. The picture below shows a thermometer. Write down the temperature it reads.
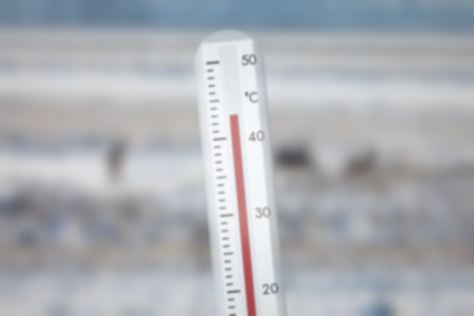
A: 43 °C
